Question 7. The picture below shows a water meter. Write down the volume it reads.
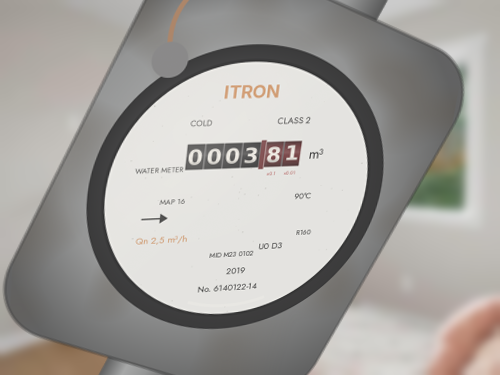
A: 3.81 m³
